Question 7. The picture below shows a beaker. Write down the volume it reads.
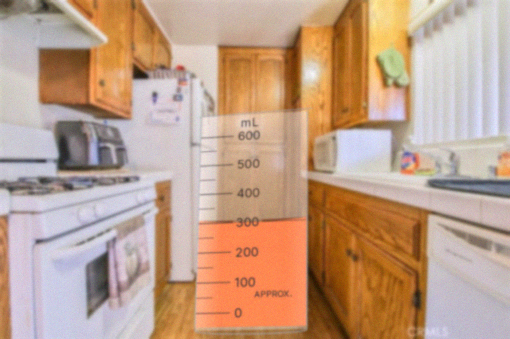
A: 300 mL
